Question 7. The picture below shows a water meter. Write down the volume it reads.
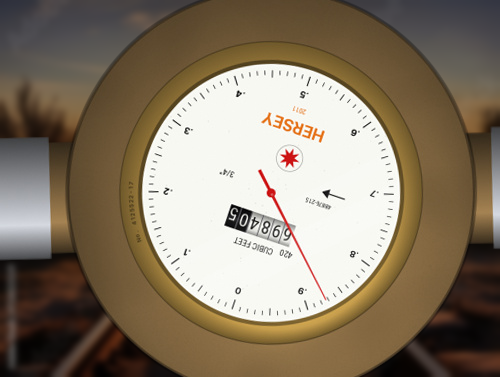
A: 698404.87 ft³
